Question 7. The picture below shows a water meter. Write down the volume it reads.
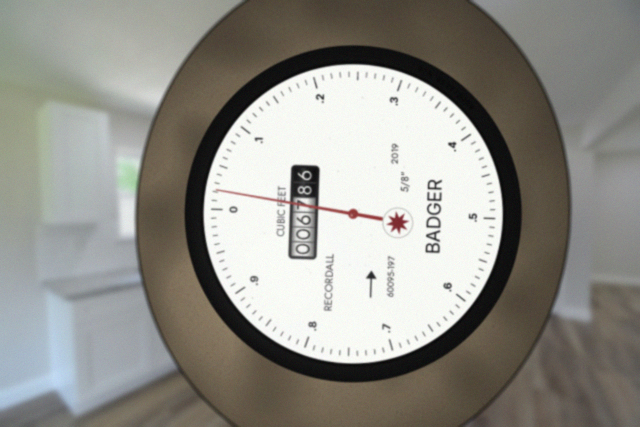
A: 6786.02 ft³
